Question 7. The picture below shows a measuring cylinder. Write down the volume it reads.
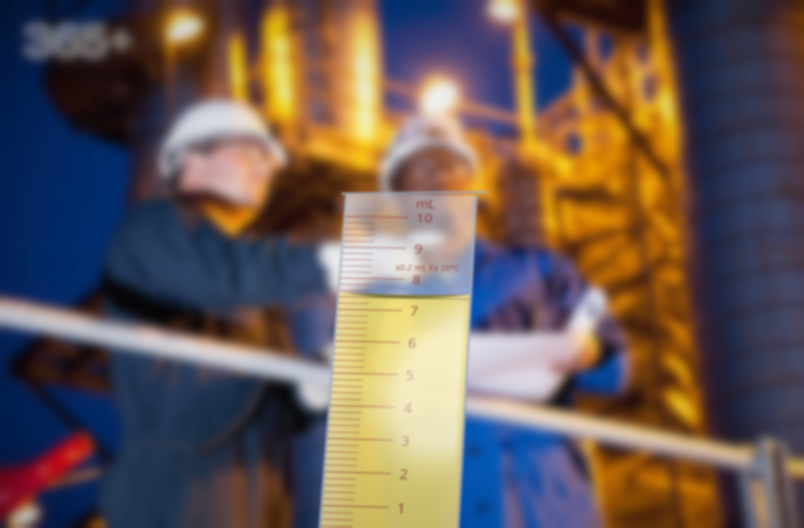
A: 7.4 mL
